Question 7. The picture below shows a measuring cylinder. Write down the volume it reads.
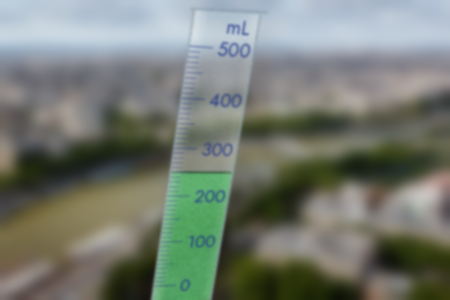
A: 250 mL
